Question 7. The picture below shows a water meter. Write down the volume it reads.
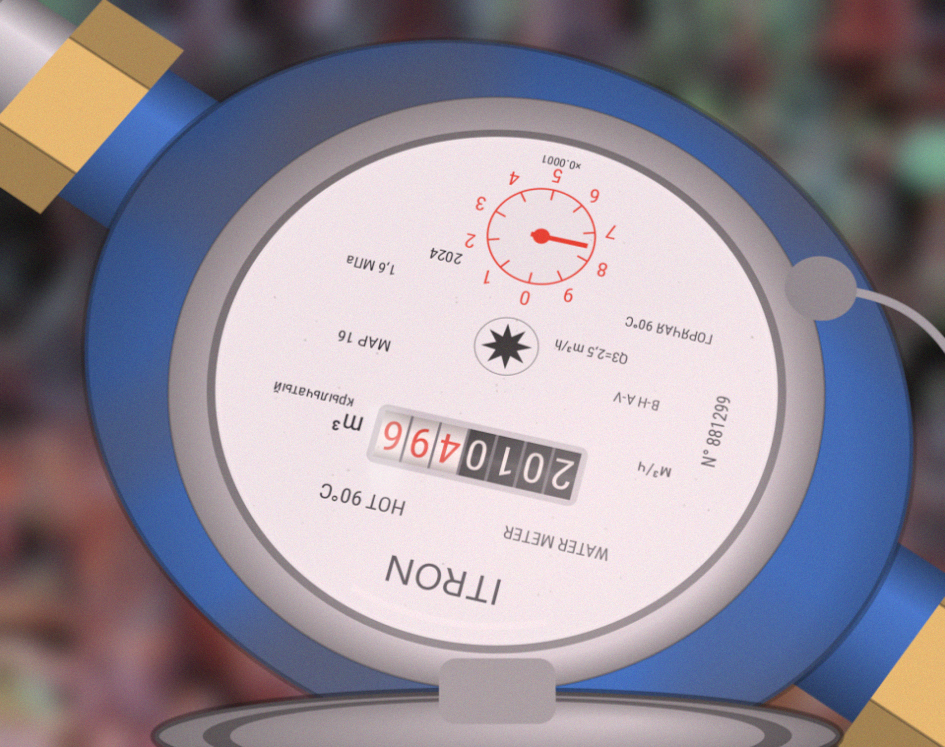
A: 2010.4967 m³
